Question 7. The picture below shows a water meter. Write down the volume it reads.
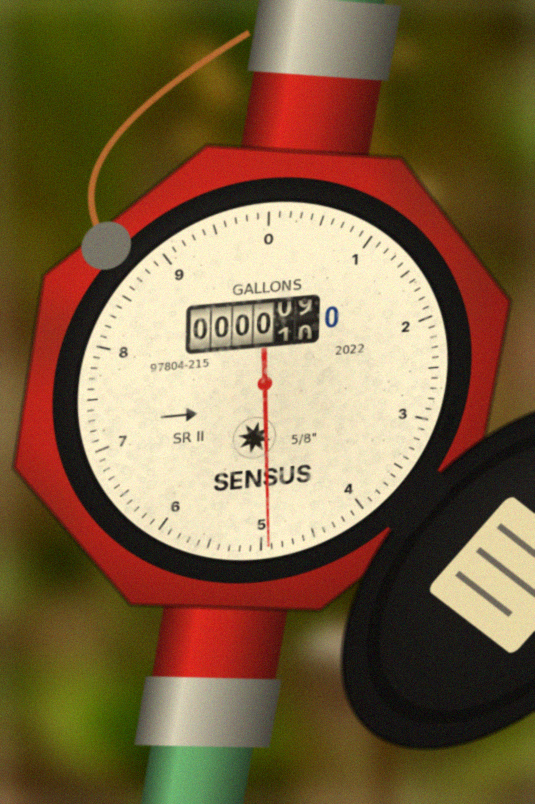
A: 94.9 gal
